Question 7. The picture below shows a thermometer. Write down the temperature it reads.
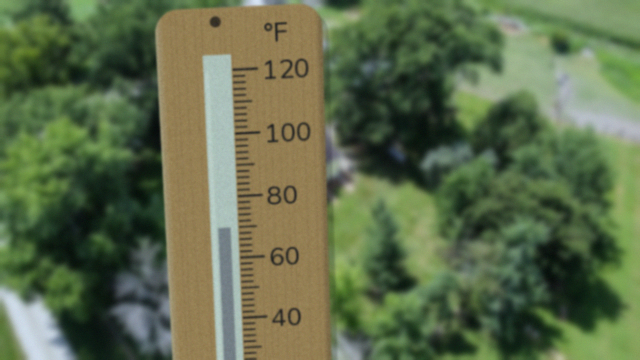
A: 70 °F
